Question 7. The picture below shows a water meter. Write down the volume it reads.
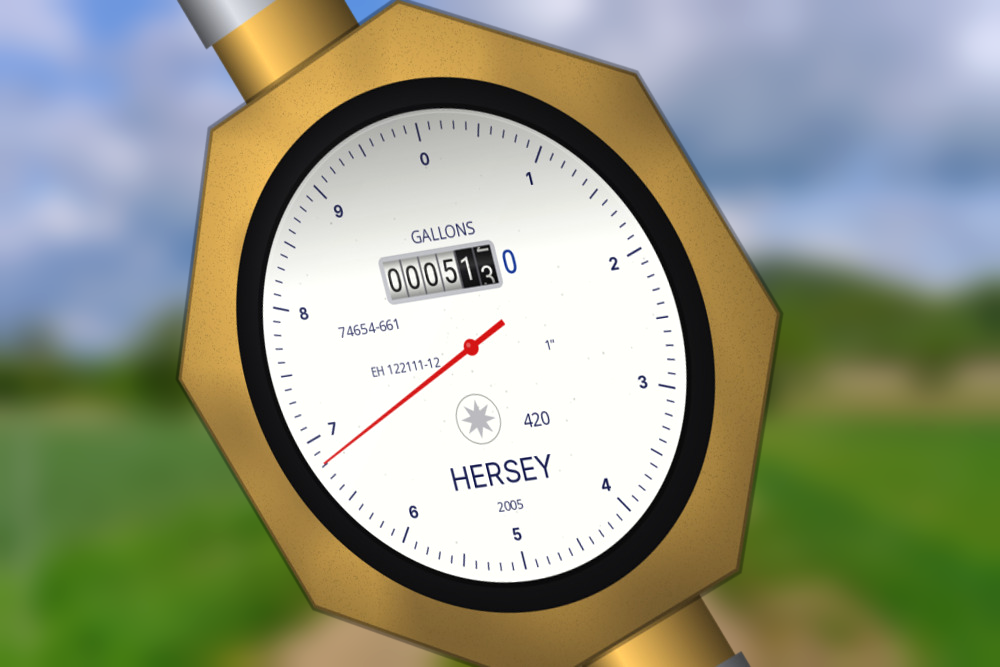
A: 5126.8 gal
